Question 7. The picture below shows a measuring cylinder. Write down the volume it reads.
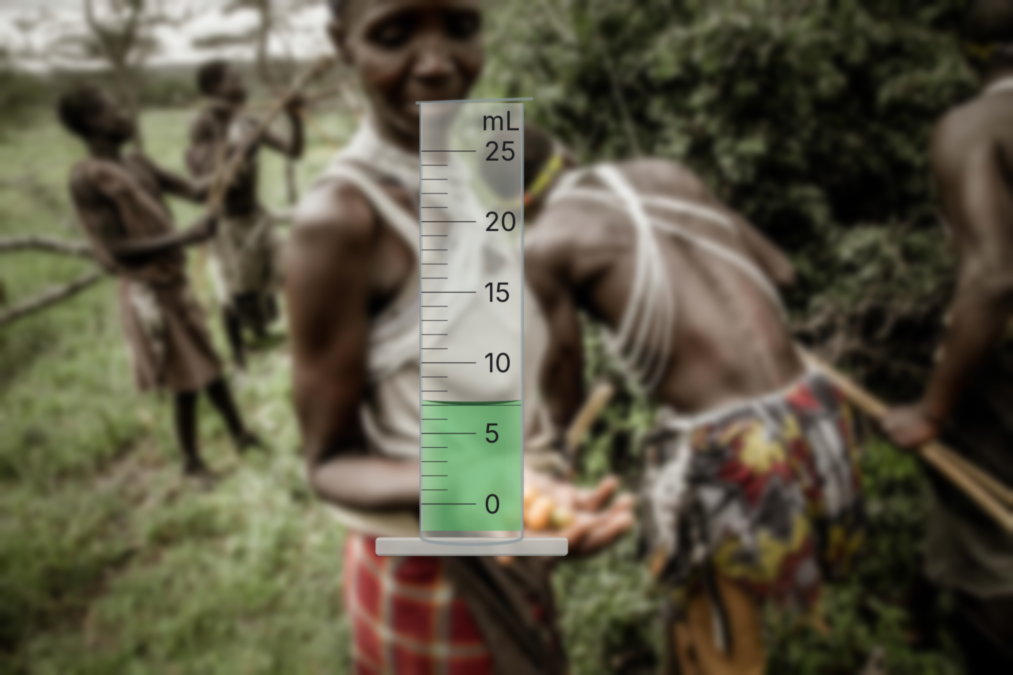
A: 7 mL
